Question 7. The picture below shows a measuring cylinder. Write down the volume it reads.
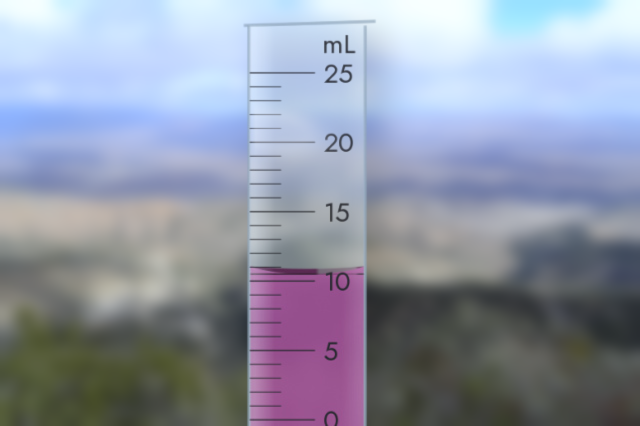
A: 10.5 mL
